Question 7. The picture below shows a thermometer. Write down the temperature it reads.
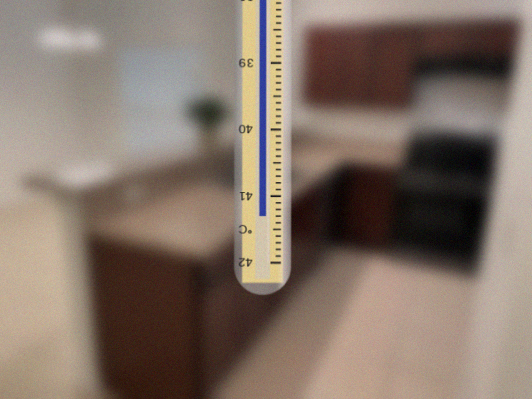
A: 41.3 °C
